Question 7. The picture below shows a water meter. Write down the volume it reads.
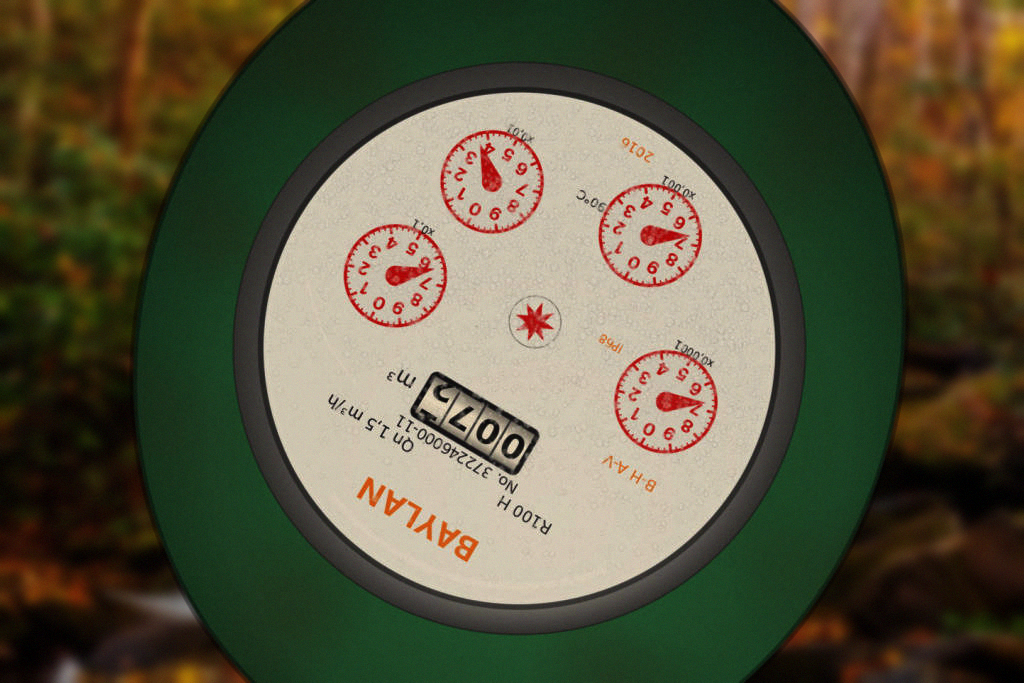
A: 71.6366 m³
